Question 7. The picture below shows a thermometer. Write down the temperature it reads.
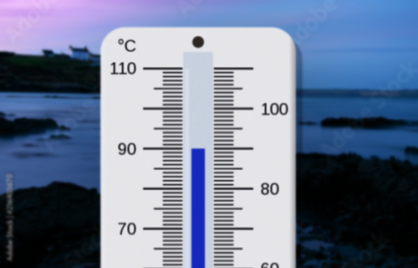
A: 90 °C
